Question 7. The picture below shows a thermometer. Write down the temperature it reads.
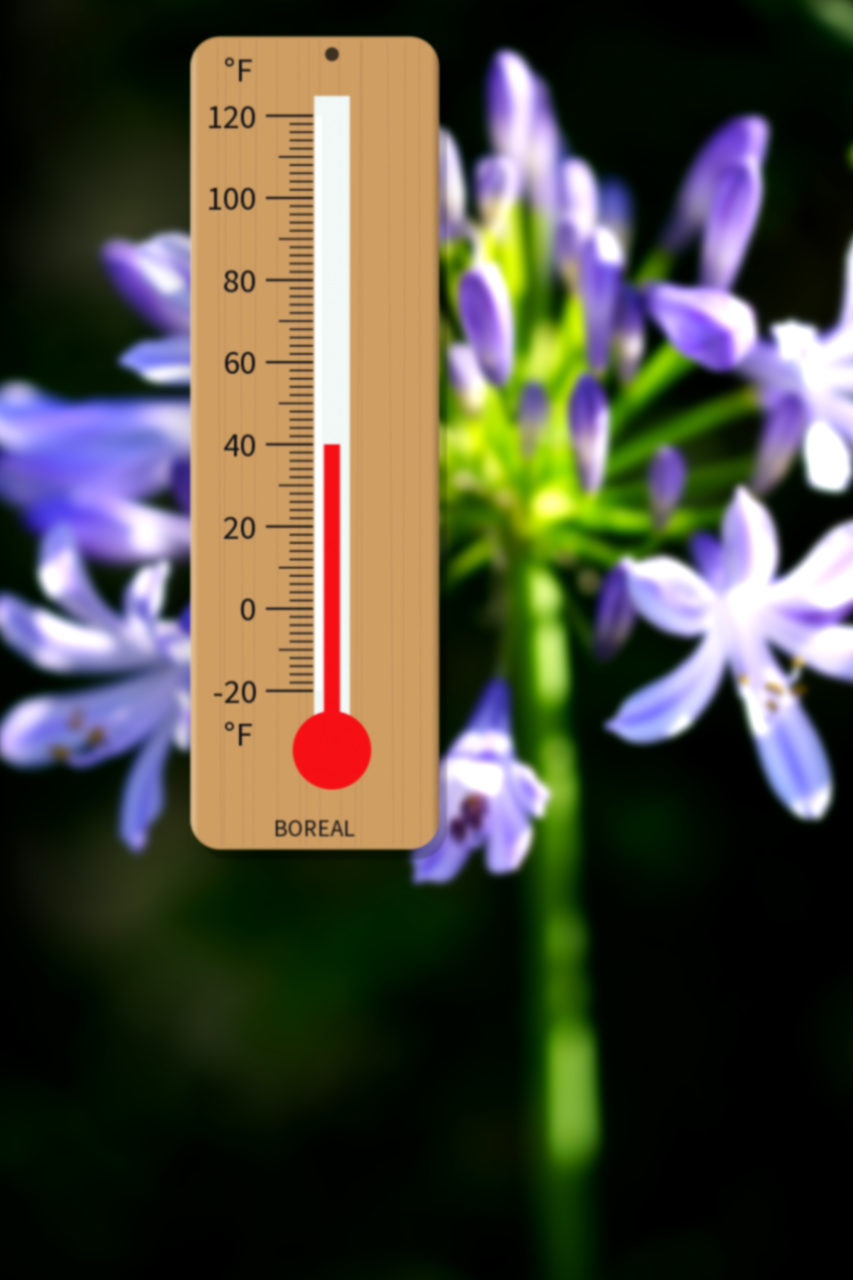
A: 40 °F
